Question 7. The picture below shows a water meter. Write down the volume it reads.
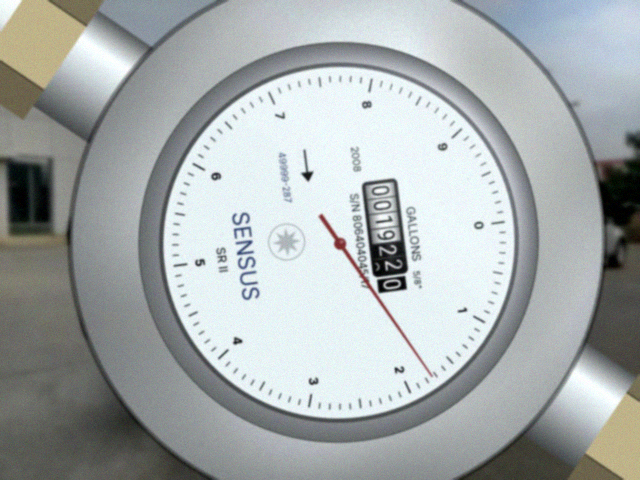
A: 19221.7 gal
